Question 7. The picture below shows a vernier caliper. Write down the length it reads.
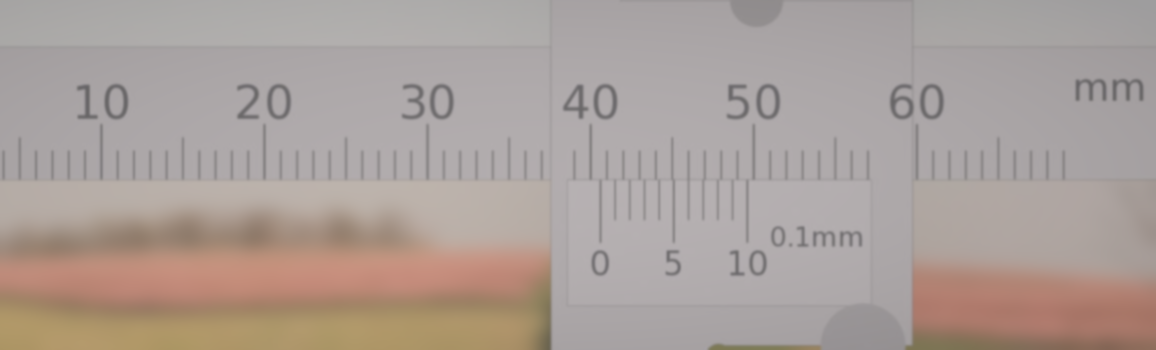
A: 40.6 mm
